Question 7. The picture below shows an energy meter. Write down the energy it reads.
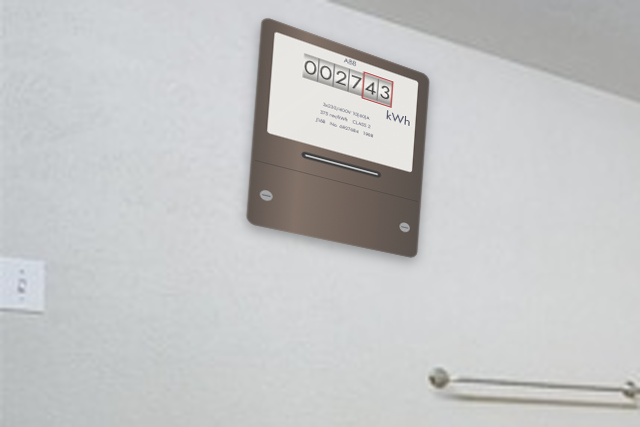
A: 27.43 kWh
